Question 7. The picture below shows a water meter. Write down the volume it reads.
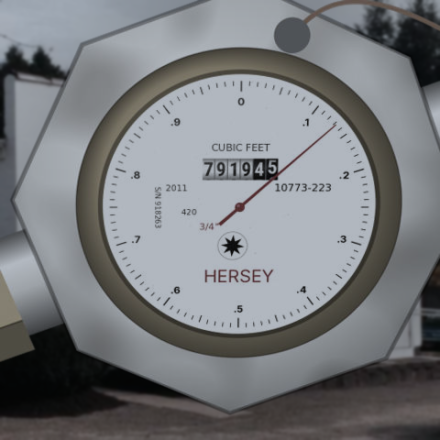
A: 791945.13 ft³
